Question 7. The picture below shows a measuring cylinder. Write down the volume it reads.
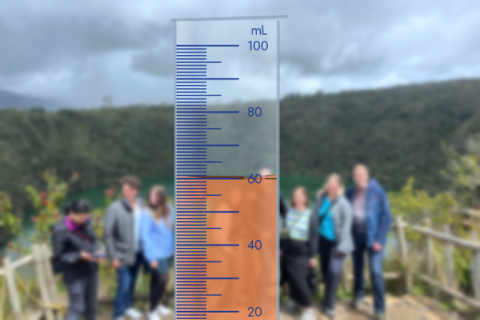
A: 60 mL
